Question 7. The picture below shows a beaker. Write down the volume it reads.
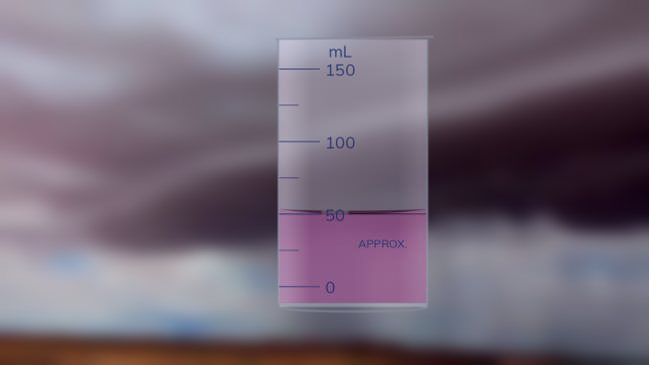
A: 50 mL
